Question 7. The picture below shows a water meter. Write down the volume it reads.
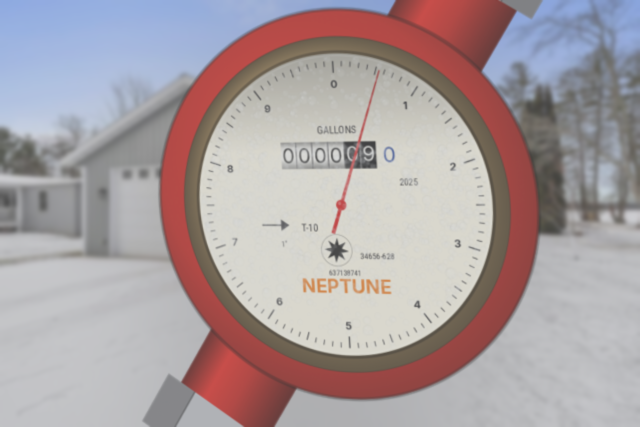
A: 90.5 gal
